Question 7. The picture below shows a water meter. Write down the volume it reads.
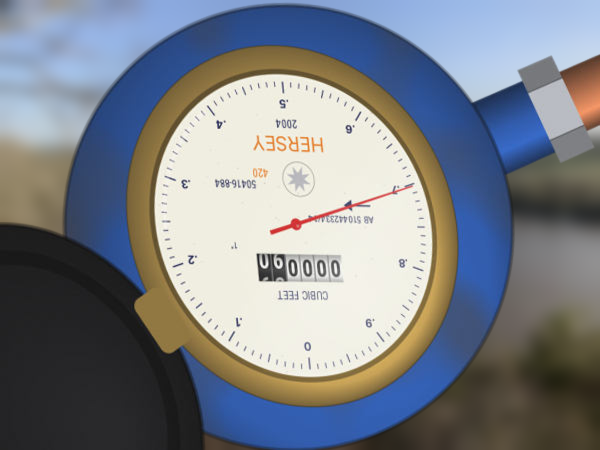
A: 89.70 ft³
